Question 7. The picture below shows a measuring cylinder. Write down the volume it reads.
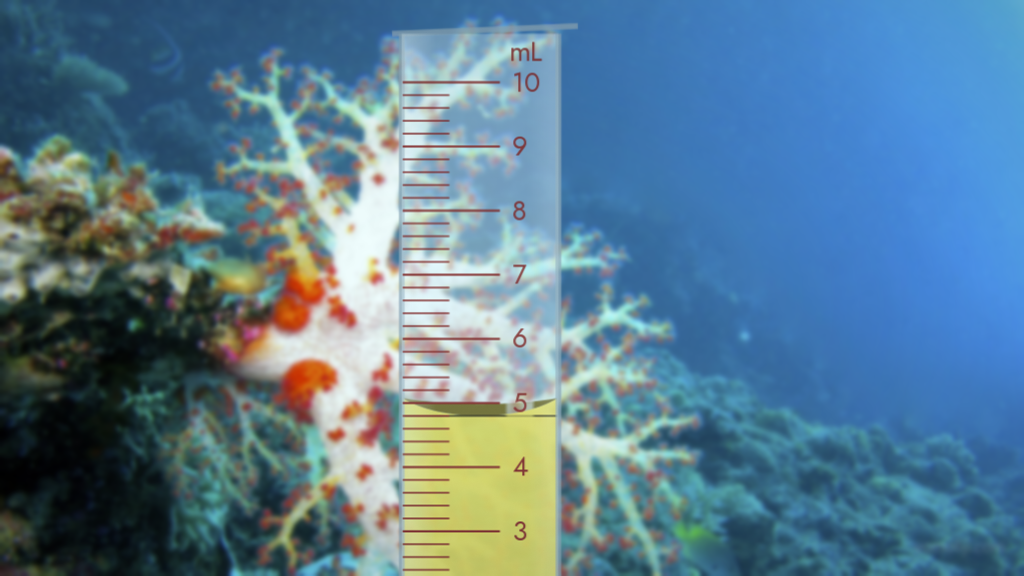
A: 4.8 mL
